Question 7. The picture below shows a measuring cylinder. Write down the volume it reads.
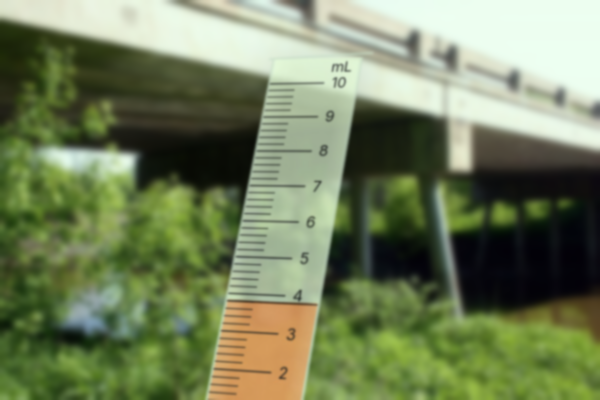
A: 3.8 mL
